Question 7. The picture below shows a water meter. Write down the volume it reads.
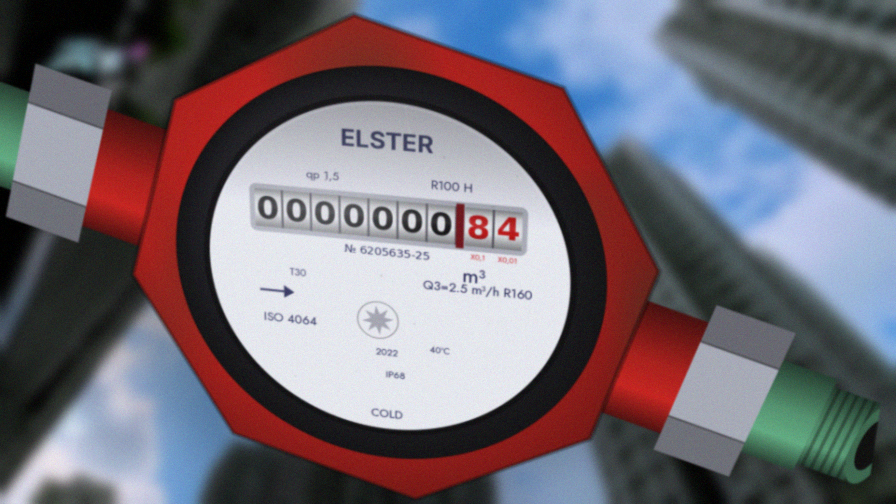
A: 0.84 m³
